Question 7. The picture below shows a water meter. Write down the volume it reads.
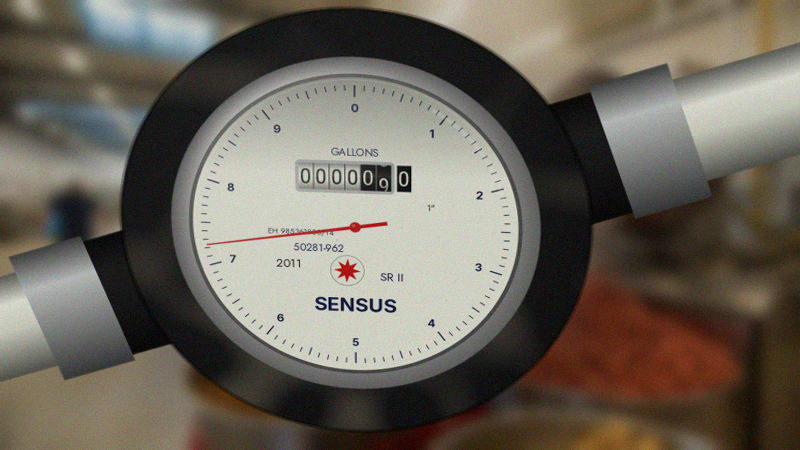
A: 87.2 gal
